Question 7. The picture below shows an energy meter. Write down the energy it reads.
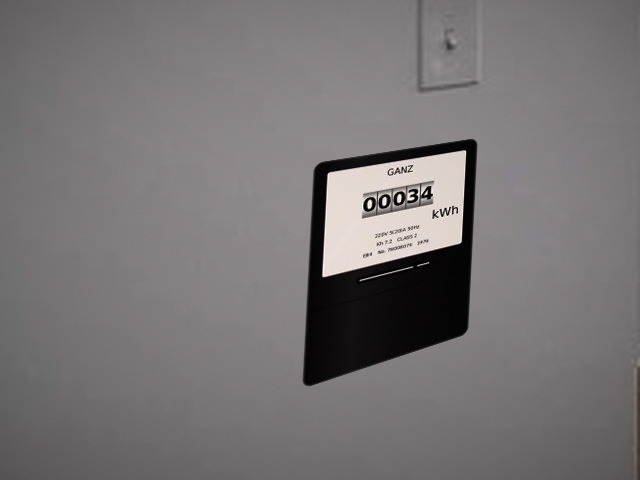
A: 34 kWh
